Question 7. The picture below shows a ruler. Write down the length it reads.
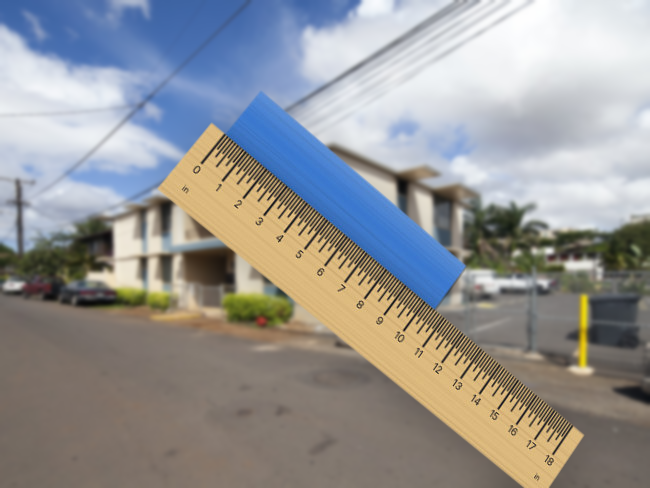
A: 10.5 in
